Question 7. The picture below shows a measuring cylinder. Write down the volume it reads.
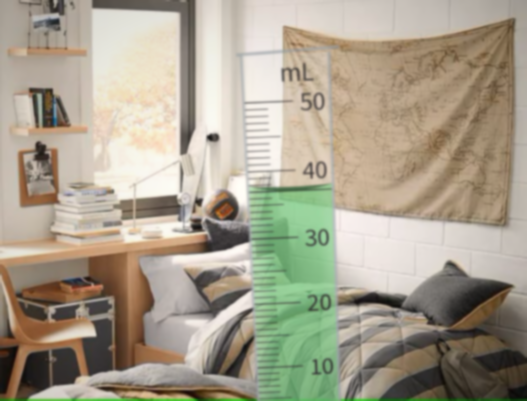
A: 37 mL
